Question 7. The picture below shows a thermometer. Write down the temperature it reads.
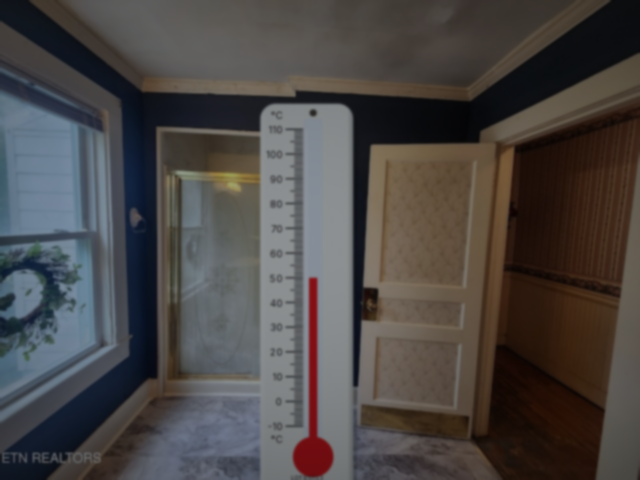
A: 50 °C
